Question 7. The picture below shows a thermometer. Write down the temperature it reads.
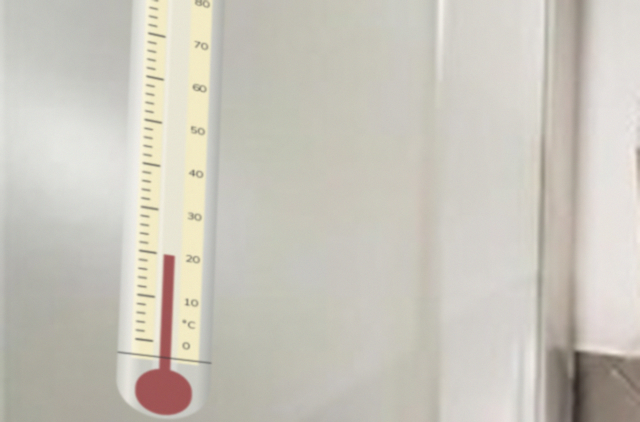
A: 20 °C
